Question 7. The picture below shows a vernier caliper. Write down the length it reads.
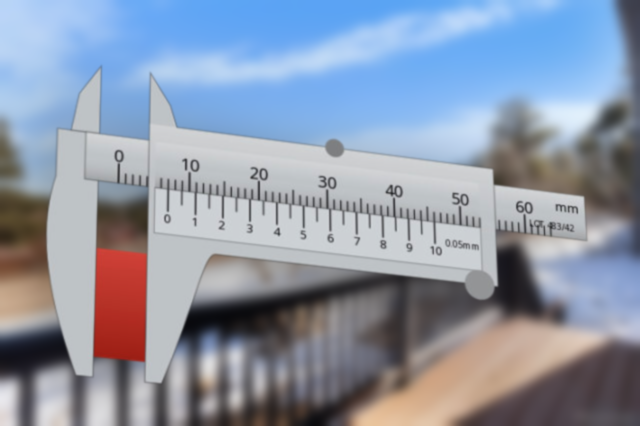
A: 7.0 mm
